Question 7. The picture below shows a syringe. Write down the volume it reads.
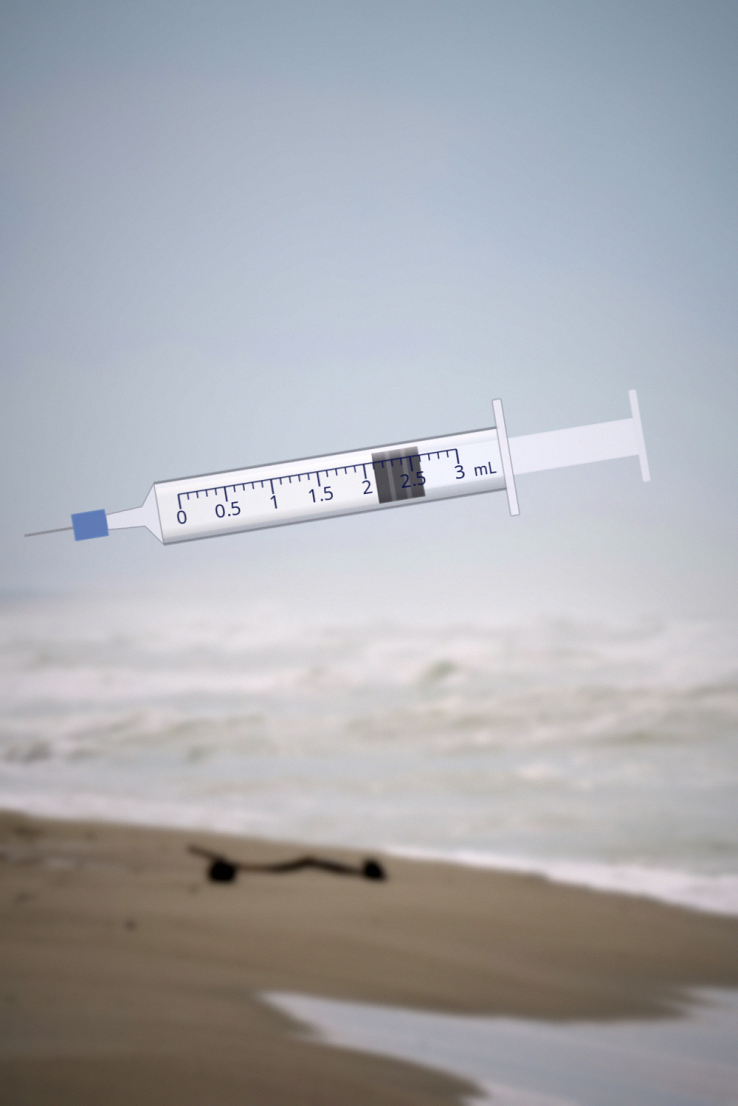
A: 2.1 mL
